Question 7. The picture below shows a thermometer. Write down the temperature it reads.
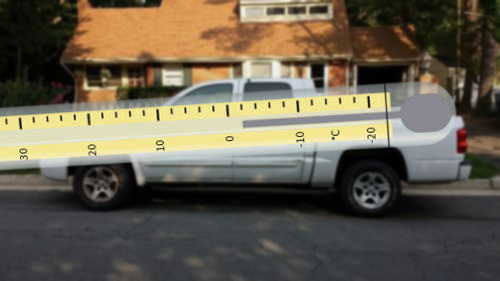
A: -2 °C
